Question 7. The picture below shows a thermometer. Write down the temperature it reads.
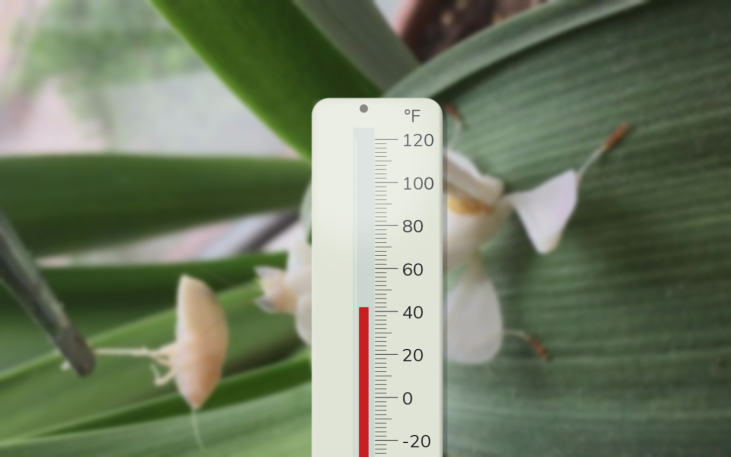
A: 42 °F
